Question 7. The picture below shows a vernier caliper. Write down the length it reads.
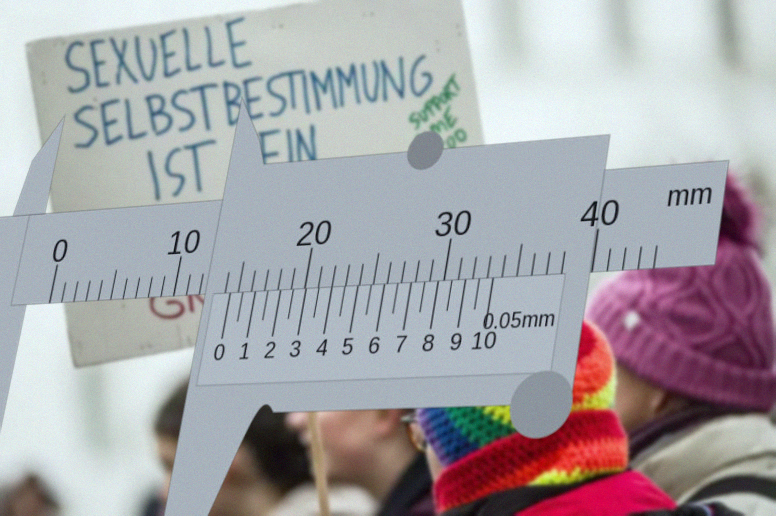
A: 14.4 mm
